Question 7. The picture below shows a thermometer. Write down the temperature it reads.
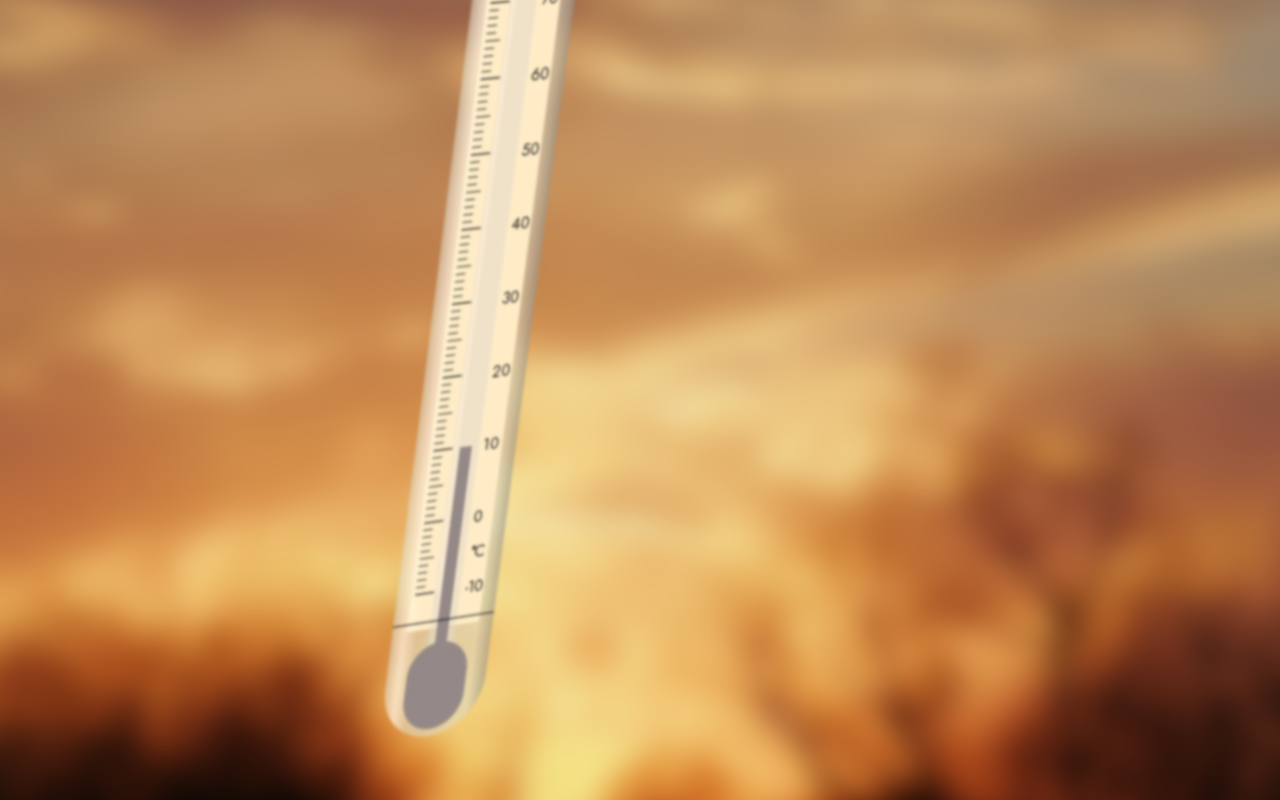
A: 10 °C
